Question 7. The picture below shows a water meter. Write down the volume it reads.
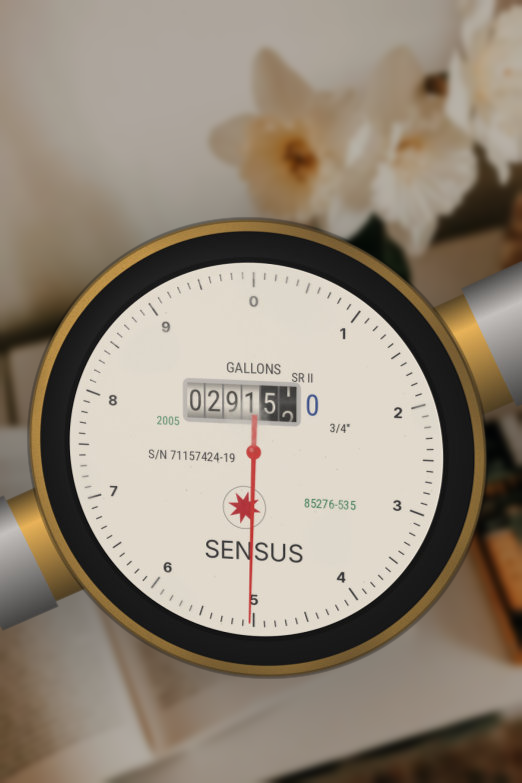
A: 291515.0 gal
